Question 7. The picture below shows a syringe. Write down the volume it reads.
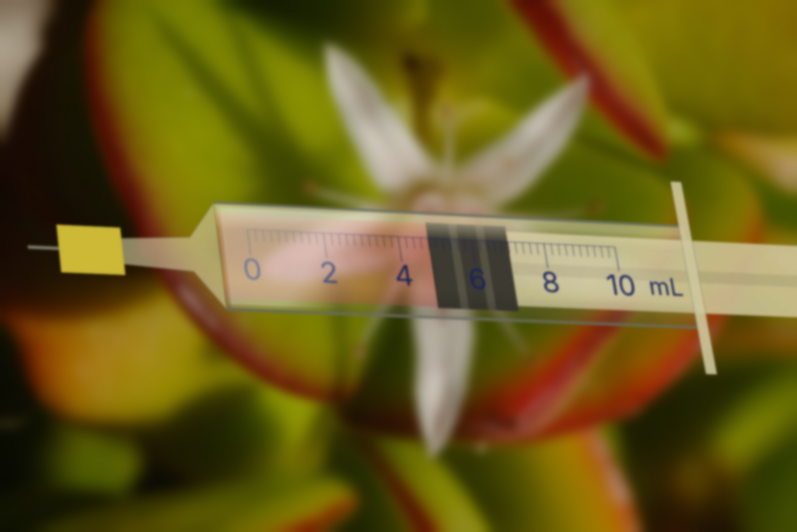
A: 4.8 mL
